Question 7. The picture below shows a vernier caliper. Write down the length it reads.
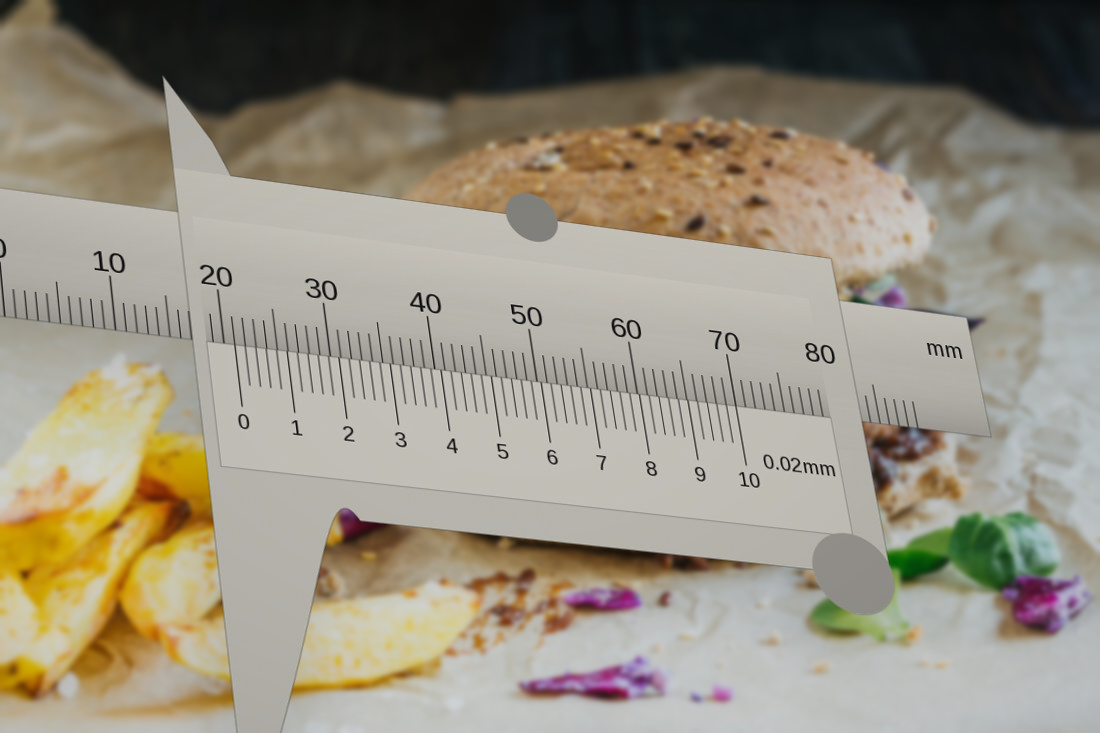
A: 21.0 mm
